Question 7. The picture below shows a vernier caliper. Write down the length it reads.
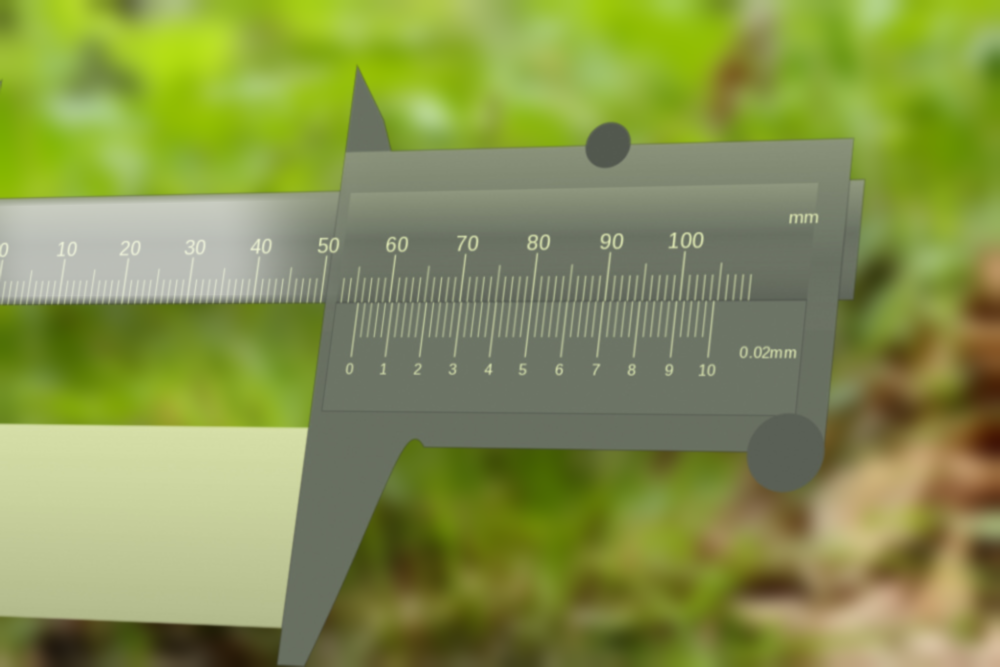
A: 55.5 mm
